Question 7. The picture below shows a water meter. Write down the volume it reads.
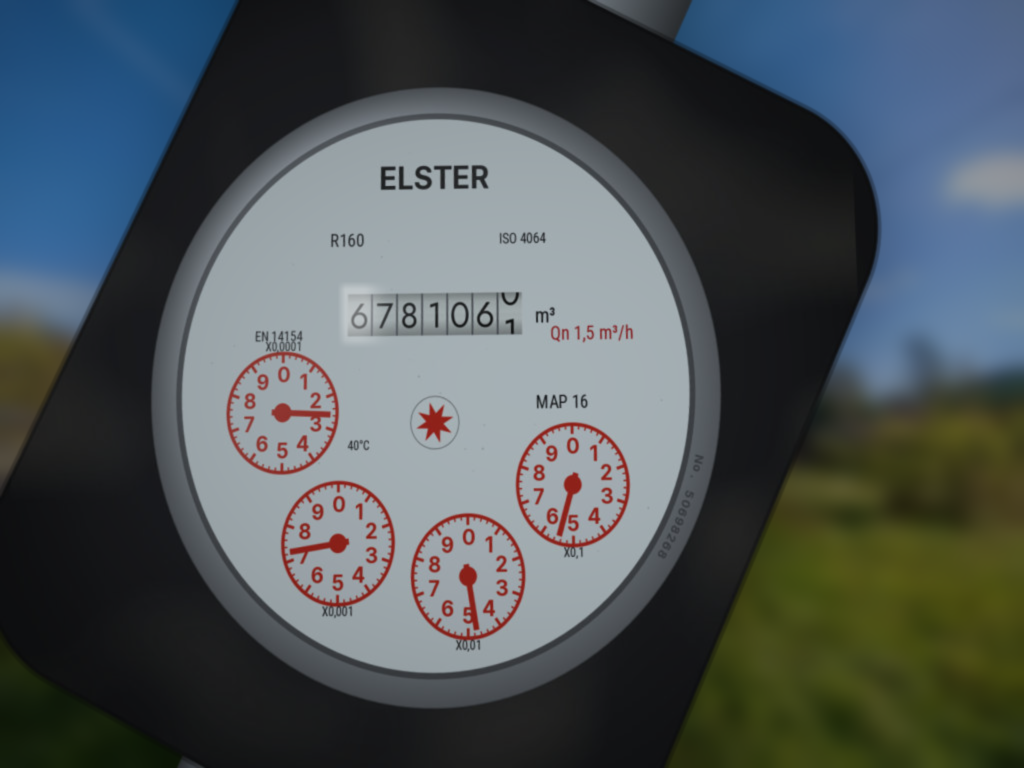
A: 6781060.5472 m³
